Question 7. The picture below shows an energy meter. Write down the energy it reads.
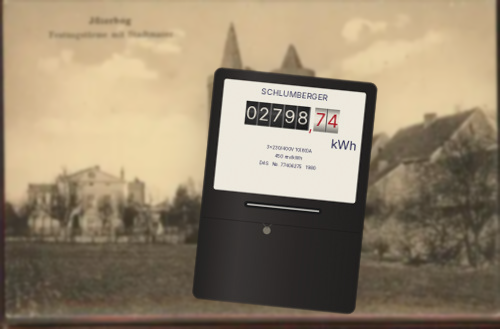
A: 2798.74 kWh
